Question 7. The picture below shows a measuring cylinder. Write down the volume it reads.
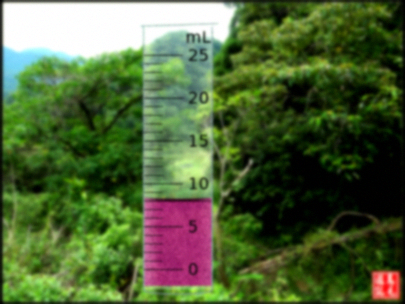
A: 8 mL
